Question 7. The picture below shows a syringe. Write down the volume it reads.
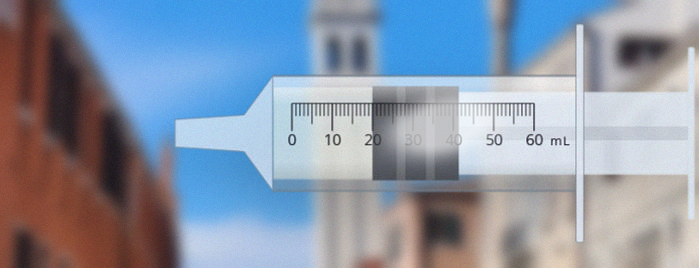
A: 20 mL
